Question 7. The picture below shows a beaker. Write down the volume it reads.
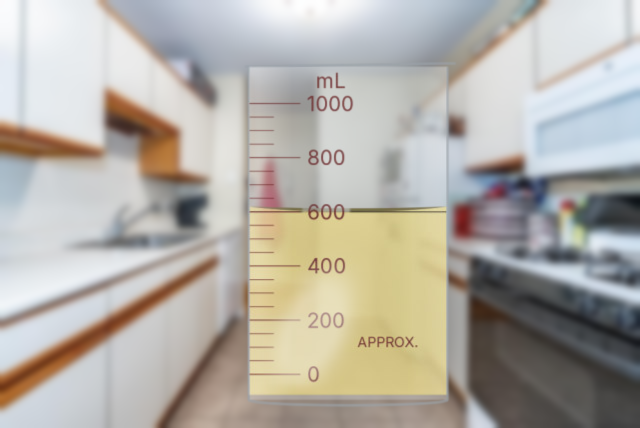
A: 600 mL
